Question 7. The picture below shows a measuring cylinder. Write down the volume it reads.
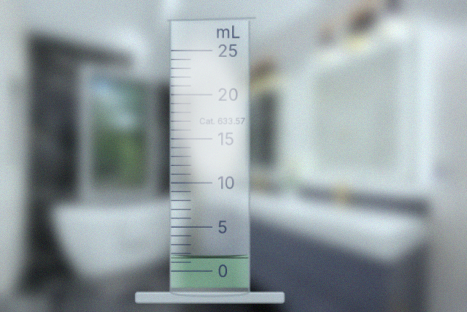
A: 1.5 mL
